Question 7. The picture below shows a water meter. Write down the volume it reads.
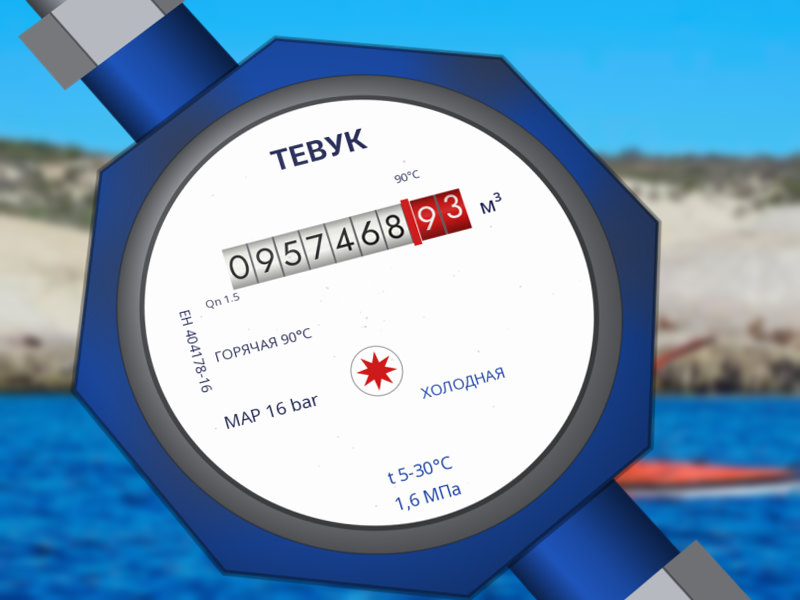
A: 957468.93 m³
